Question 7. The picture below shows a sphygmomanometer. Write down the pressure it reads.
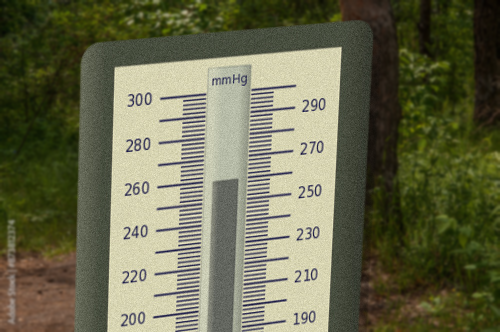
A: 260 mmHg
